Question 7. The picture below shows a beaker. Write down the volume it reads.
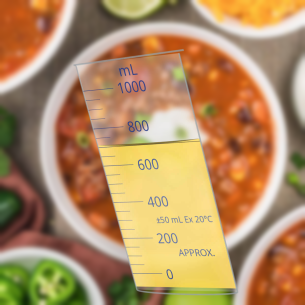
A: 700 mL
